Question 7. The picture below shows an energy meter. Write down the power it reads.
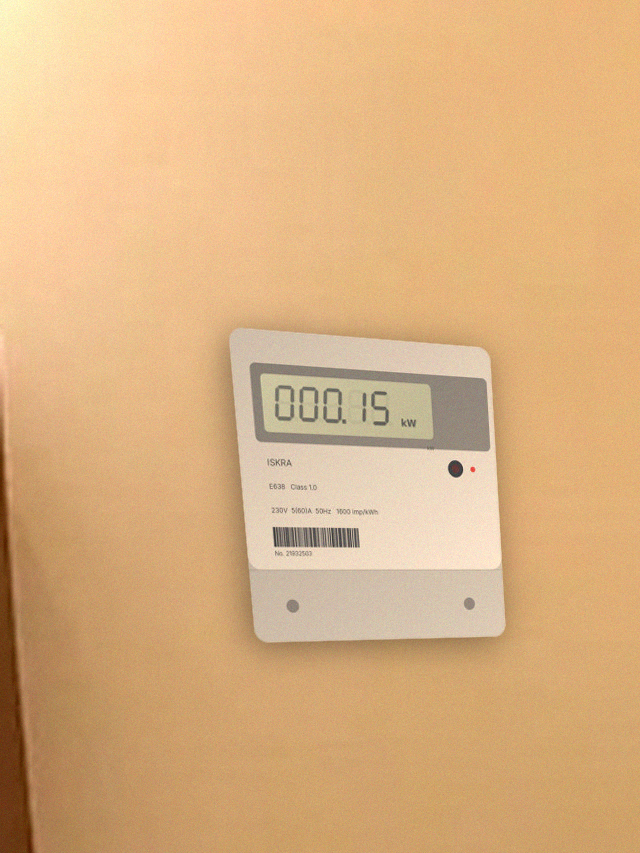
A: 0.15 kW
